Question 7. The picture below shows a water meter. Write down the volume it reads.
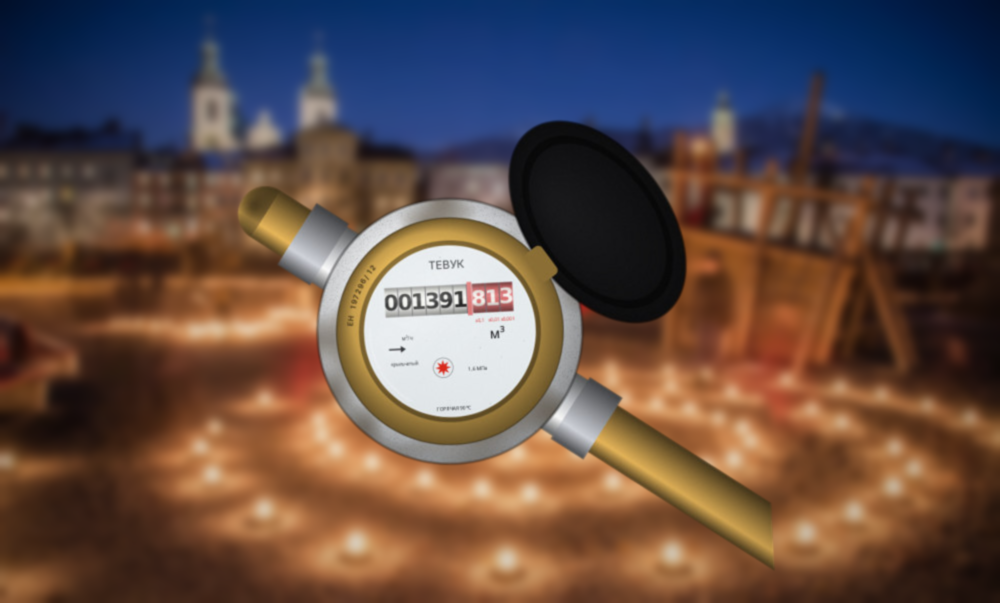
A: 1391.813 m³
